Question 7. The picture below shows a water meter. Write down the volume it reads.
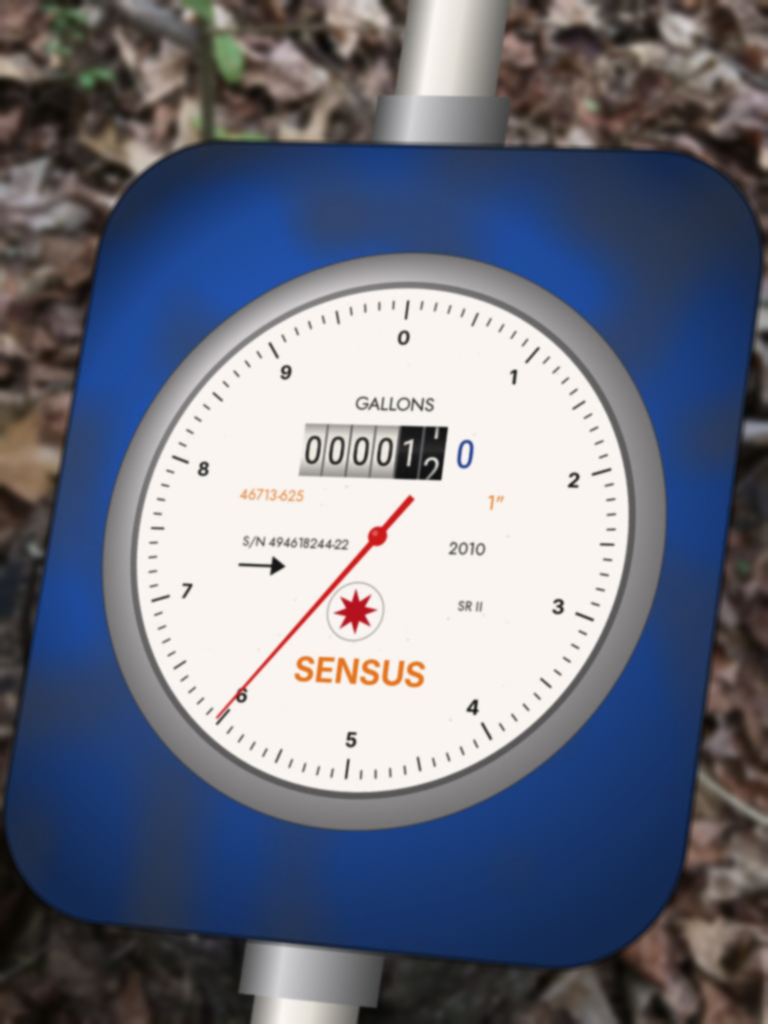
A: 116.0 gal
